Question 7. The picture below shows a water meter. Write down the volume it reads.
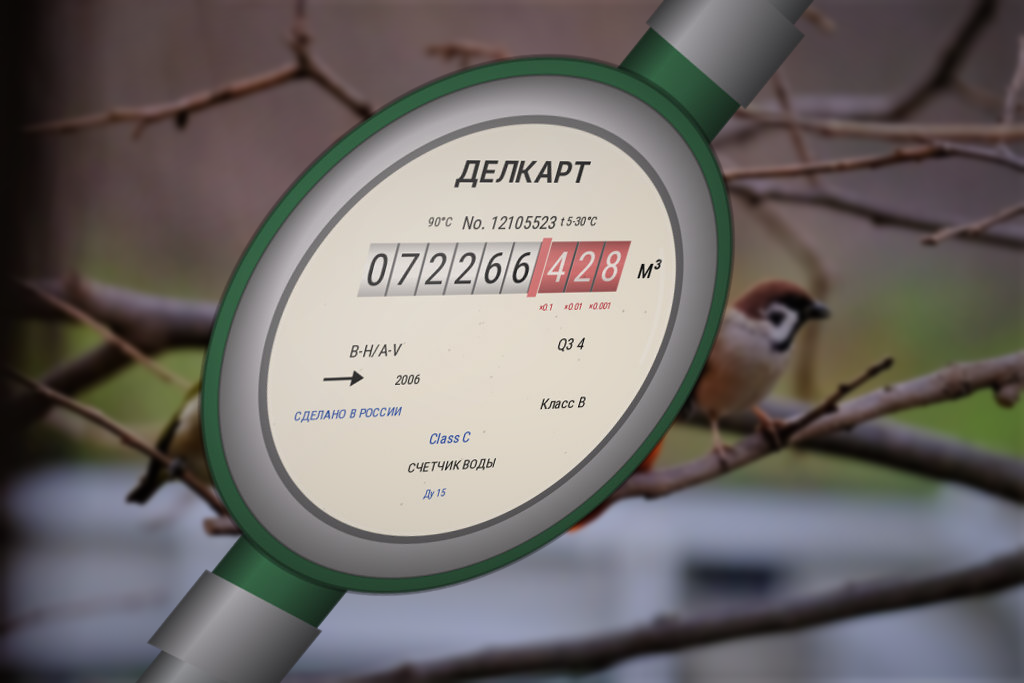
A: 72266.428 m³
